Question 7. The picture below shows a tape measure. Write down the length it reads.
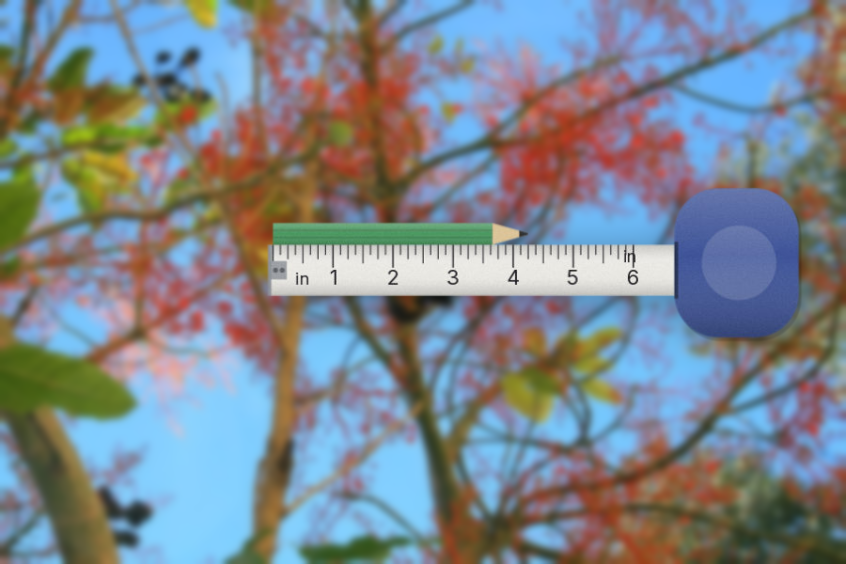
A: 4.25 in
